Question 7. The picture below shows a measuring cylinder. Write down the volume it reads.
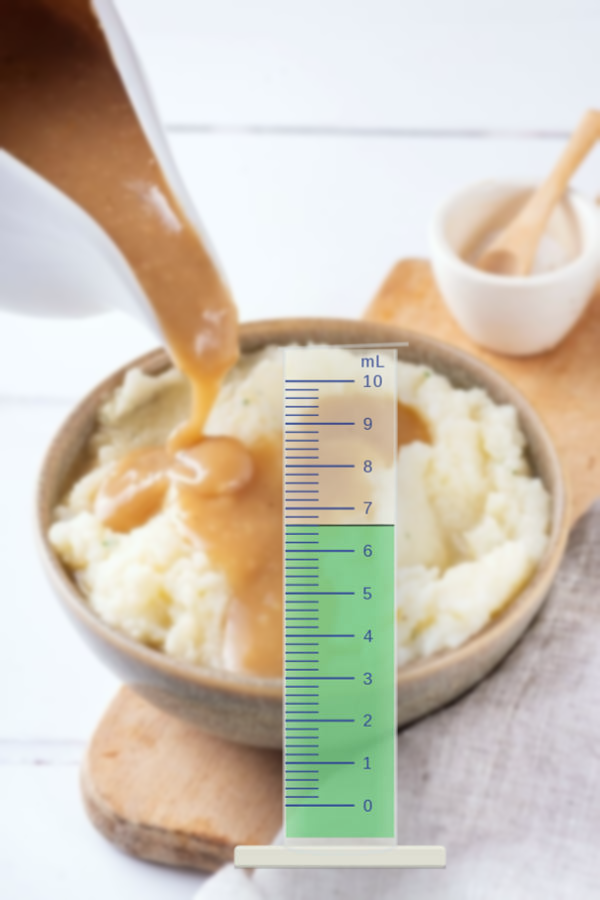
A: 6.6 mL
